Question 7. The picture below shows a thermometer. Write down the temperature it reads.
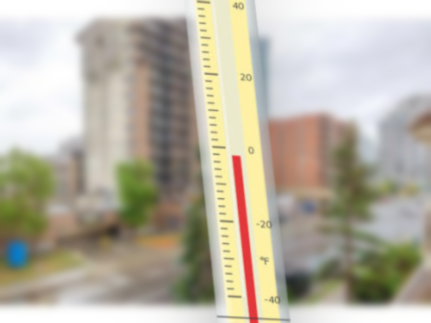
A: -2 °F
